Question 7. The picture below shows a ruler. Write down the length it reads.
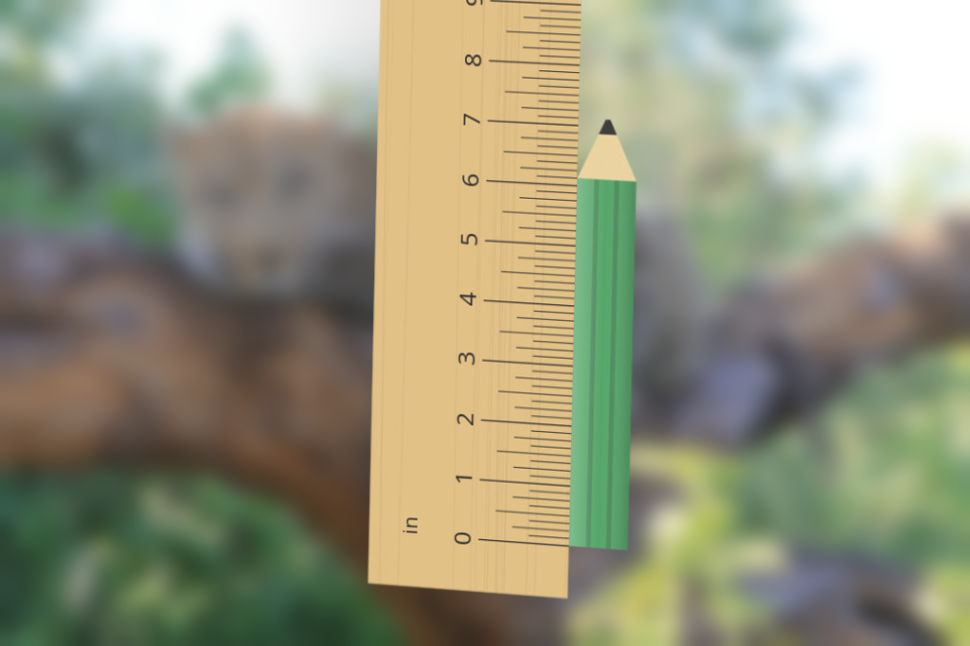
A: 7.125 in
